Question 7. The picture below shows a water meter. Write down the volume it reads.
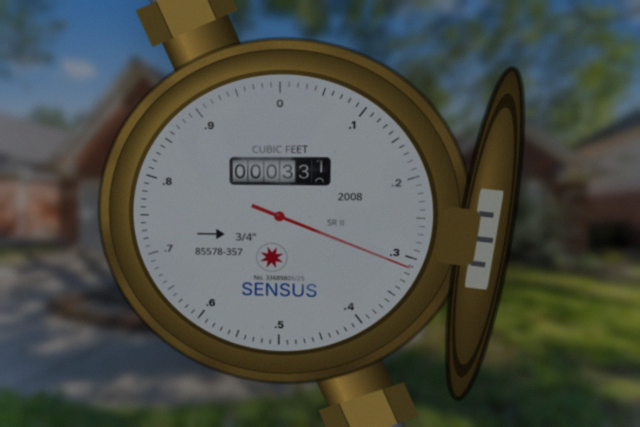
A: 331.31 ft³
